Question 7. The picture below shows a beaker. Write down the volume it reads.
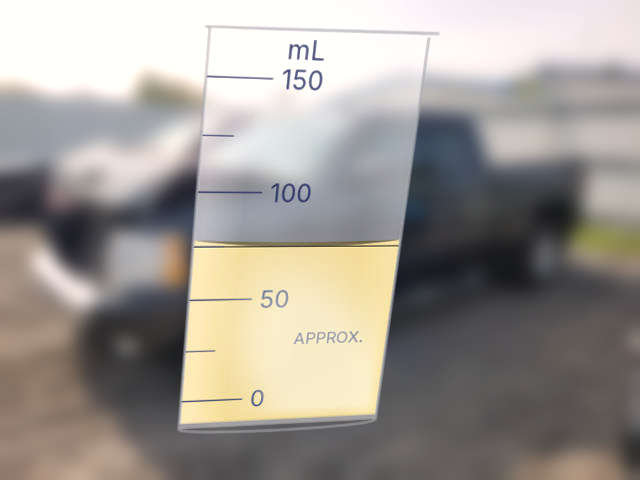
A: 75 mL
